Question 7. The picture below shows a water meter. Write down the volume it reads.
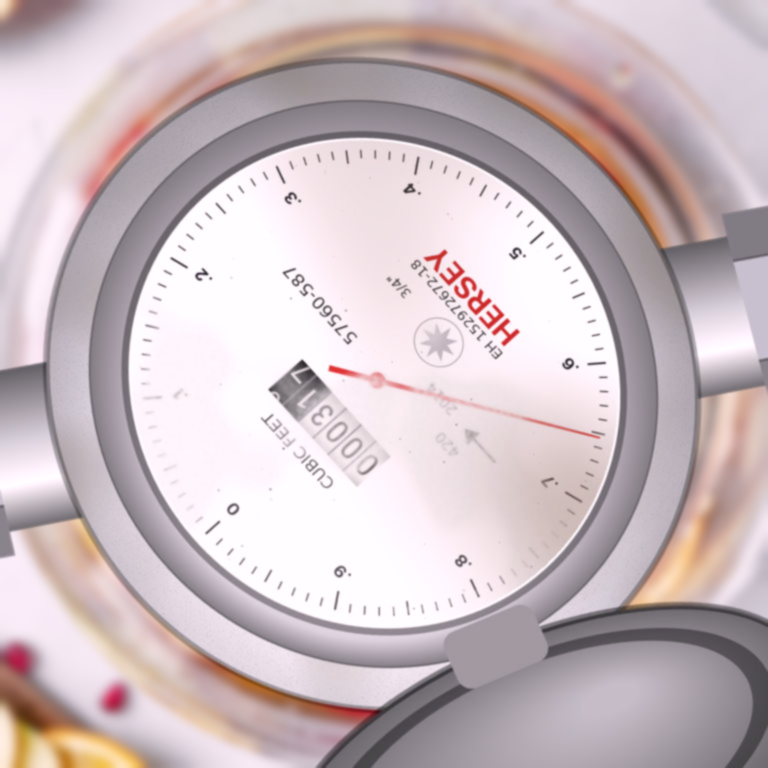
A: 316.65 ft³
